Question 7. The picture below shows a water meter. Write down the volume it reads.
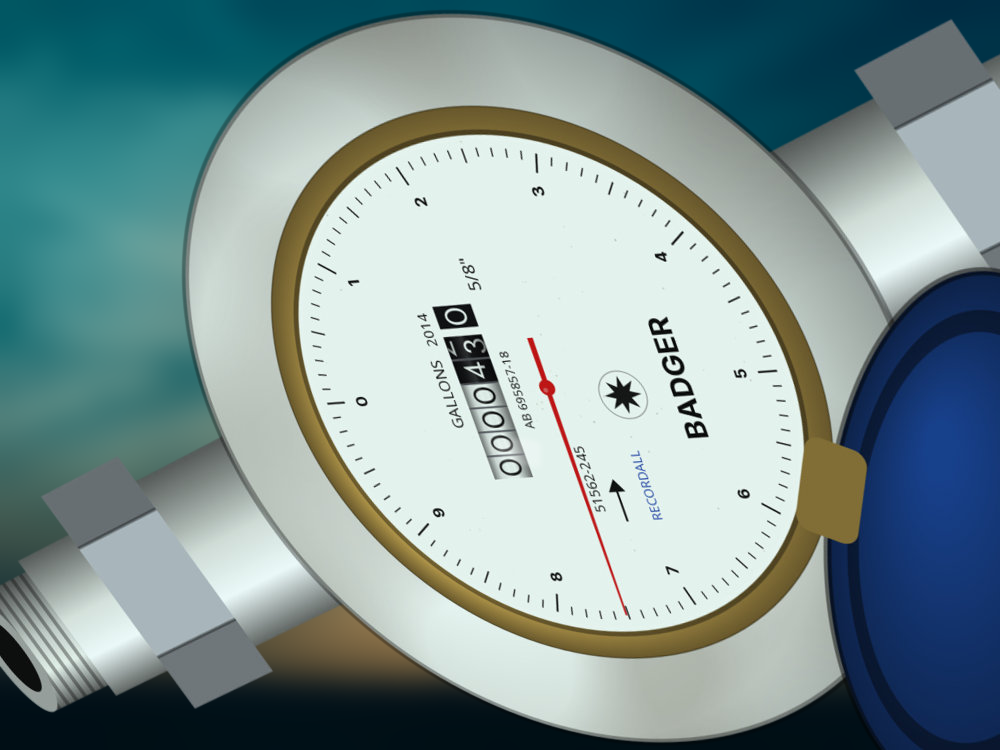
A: 427.5 gal
